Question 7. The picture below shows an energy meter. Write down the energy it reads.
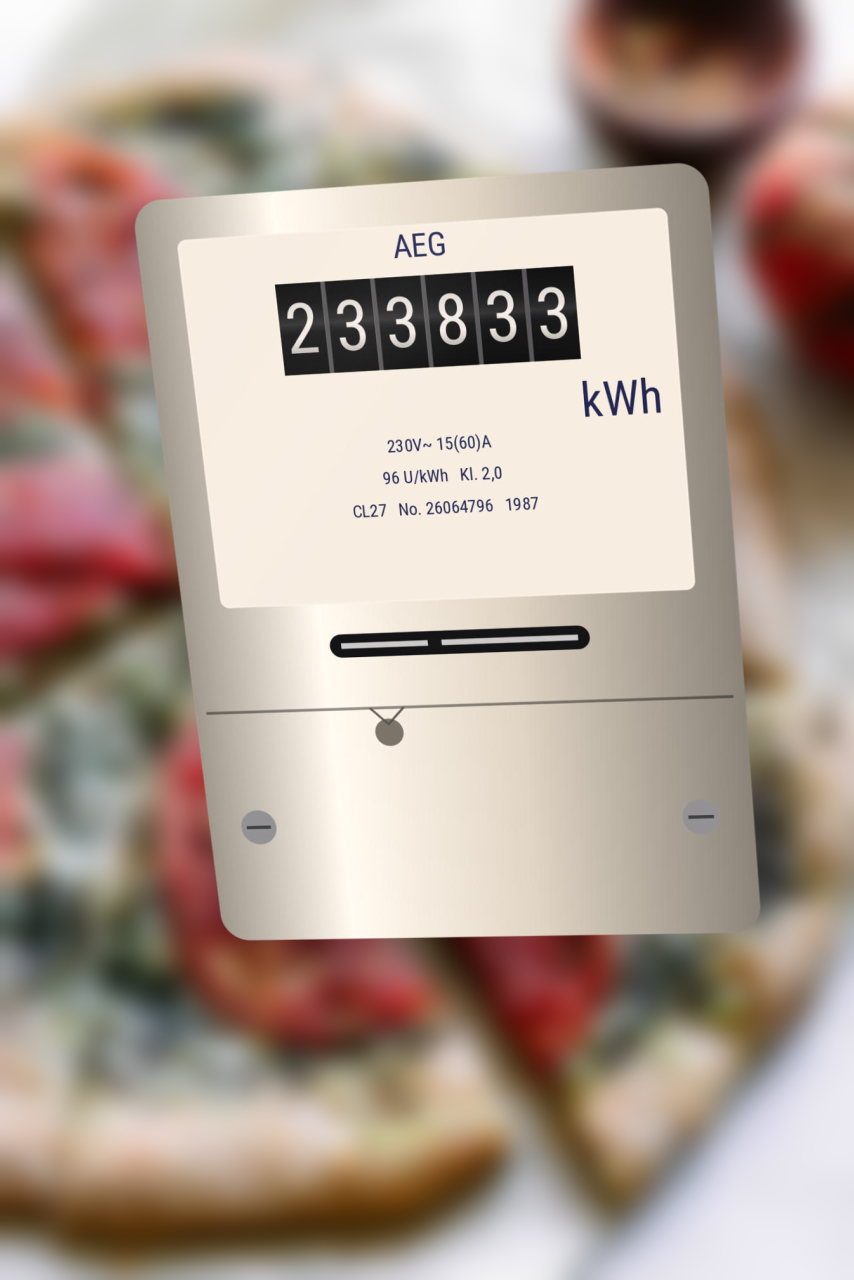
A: 233833 kWh
